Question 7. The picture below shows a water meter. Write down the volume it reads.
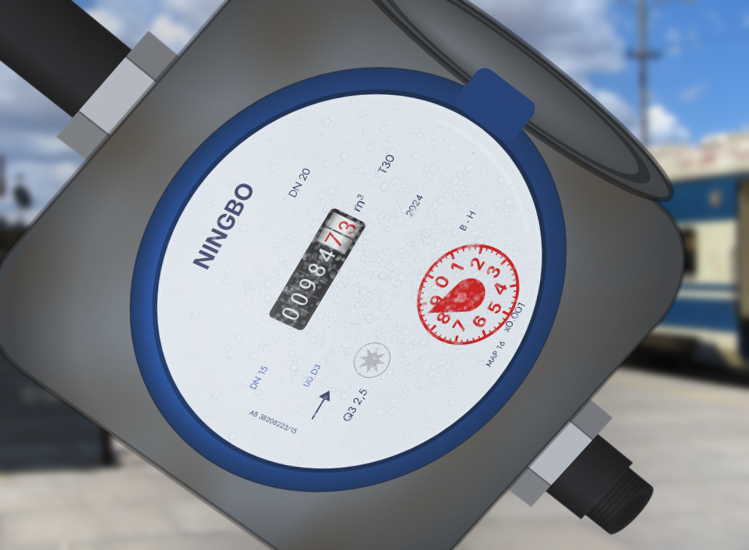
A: 984.728 m³
